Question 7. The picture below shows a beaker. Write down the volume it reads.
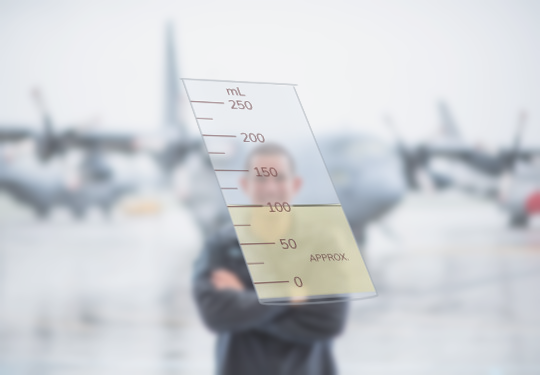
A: 100 mL
